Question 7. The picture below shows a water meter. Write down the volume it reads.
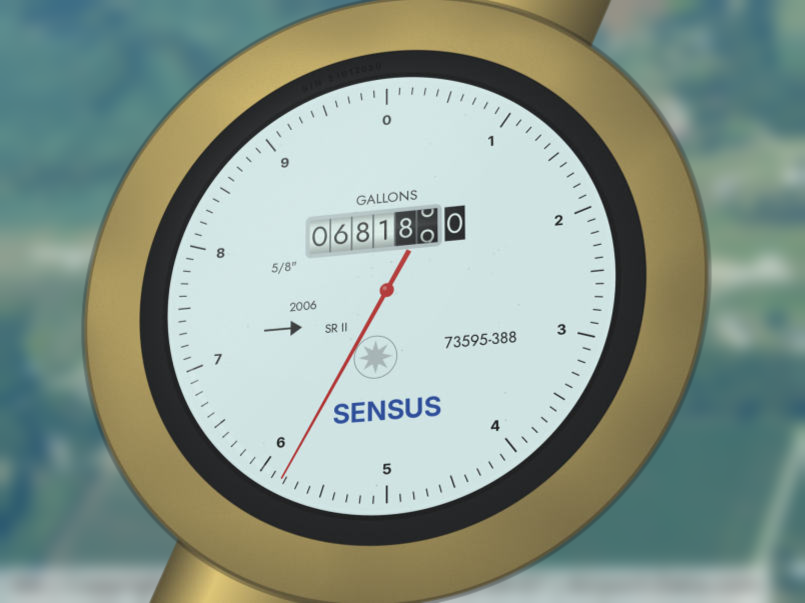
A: 681885.8 gal
